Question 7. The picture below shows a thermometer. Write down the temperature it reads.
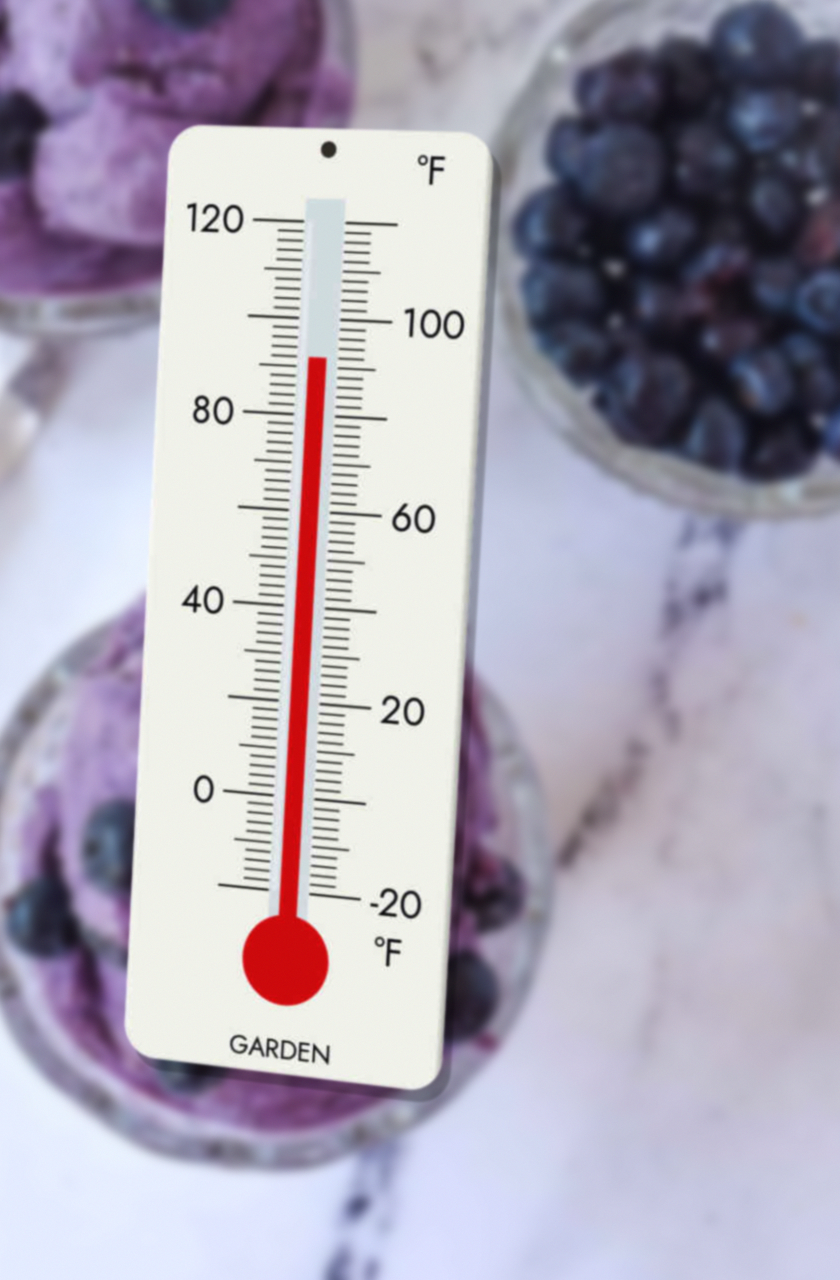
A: 92 °F
